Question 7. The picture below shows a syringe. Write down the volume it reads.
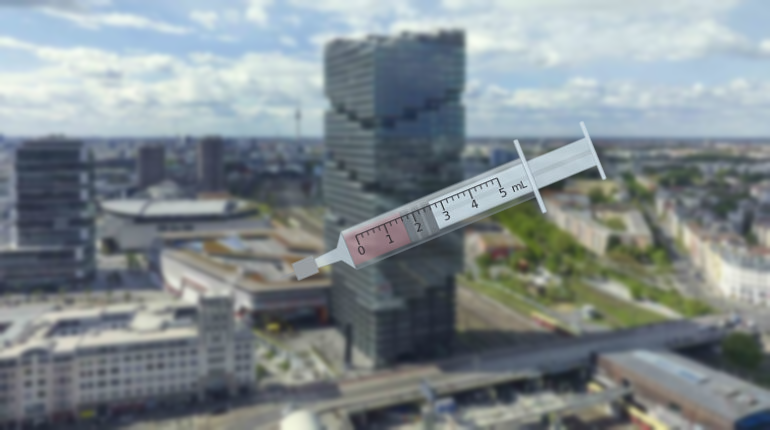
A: 1.6 mL
